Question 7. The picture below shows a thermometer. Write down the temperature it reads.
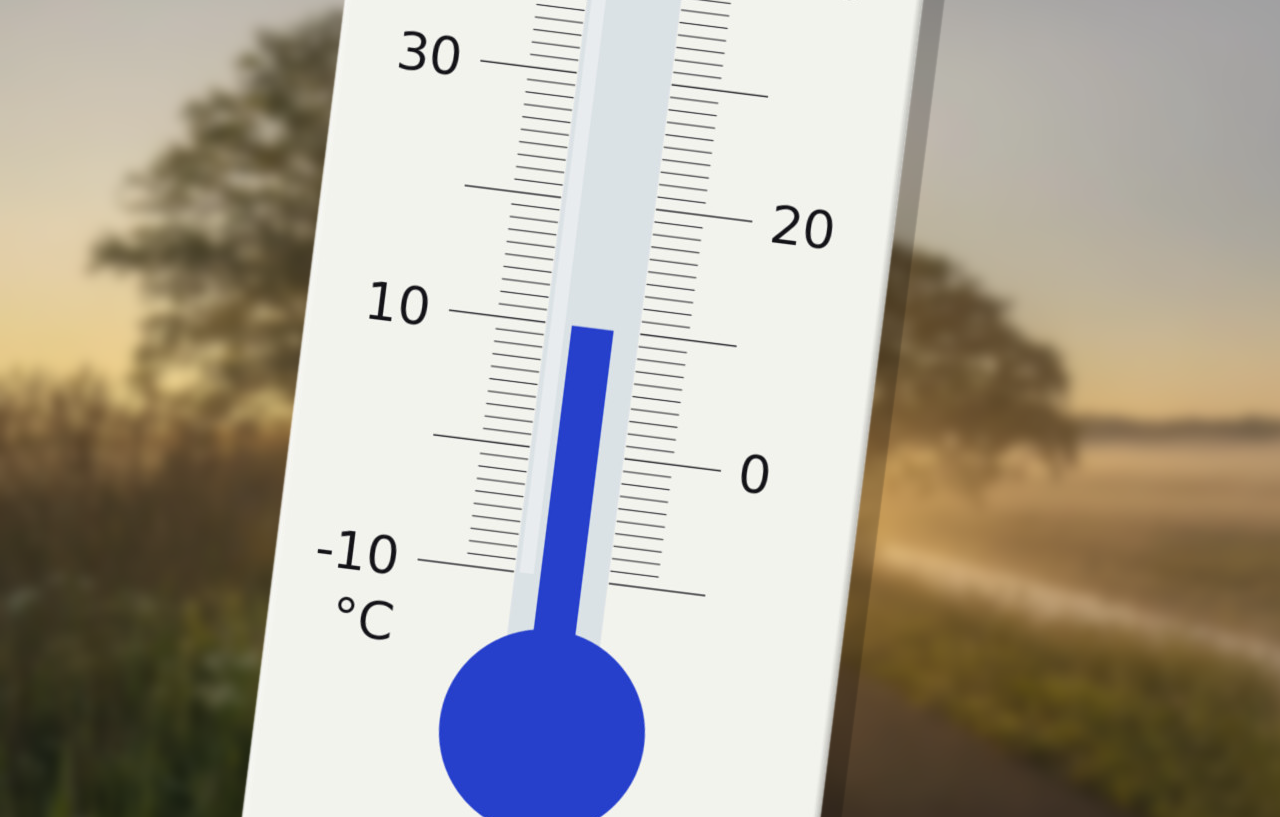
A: 10 °C
